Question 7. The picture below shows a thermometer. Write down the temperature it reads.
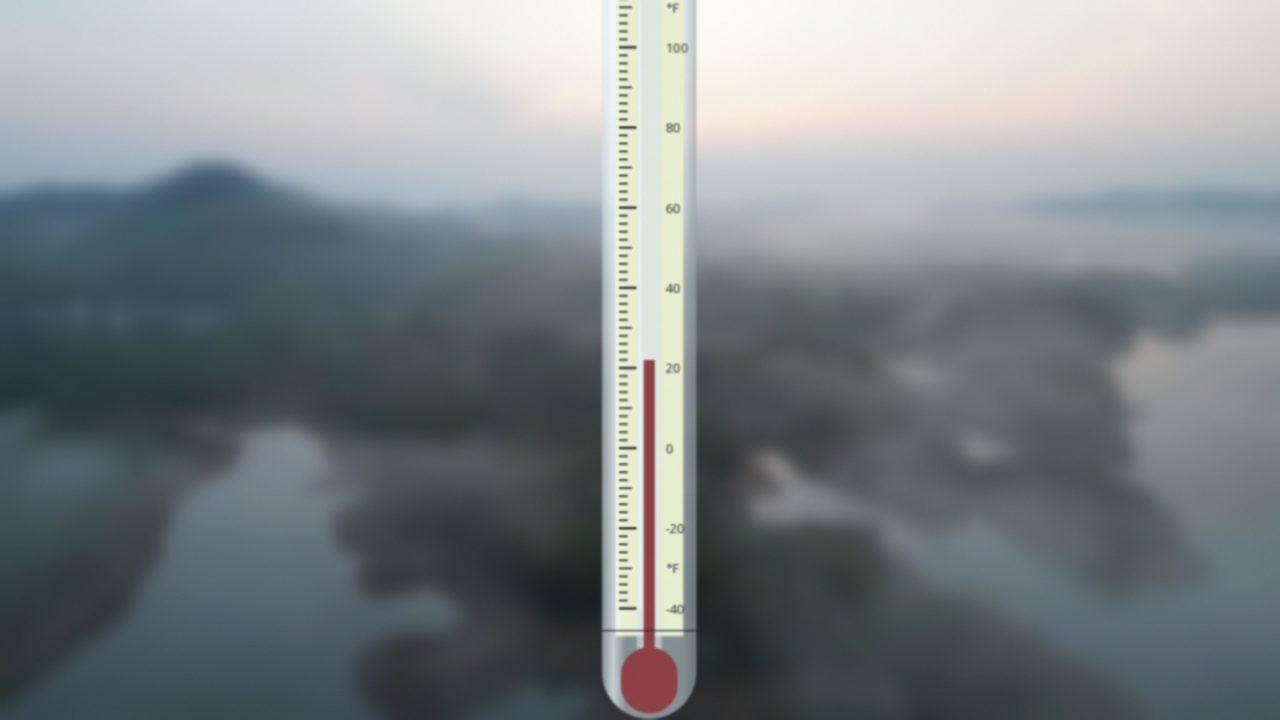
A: 22 °F
